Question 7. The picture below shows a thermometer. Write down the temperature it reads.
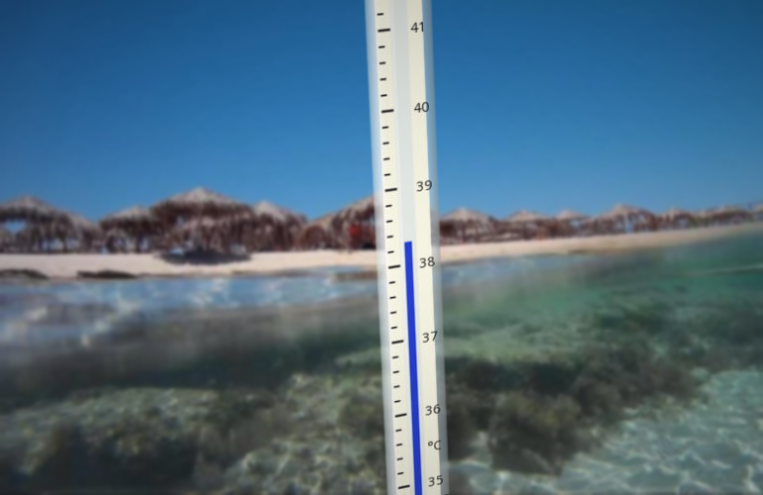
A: 38.3 °C
